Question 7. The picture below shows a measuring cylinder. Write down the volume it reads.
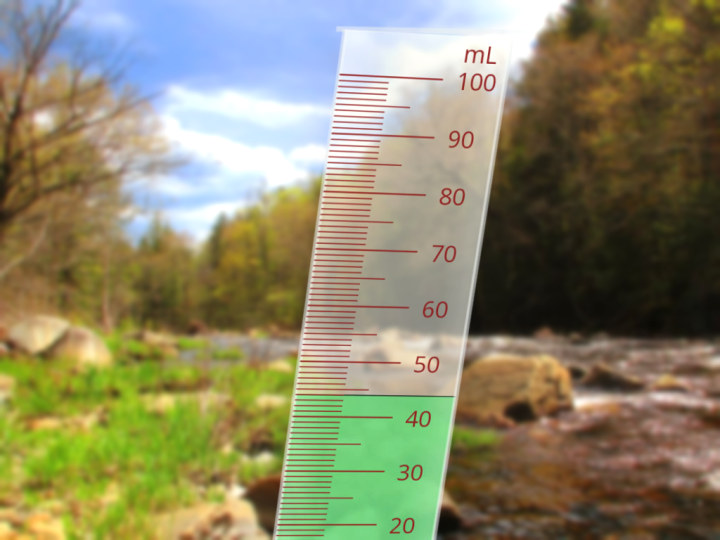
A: 44 mL
